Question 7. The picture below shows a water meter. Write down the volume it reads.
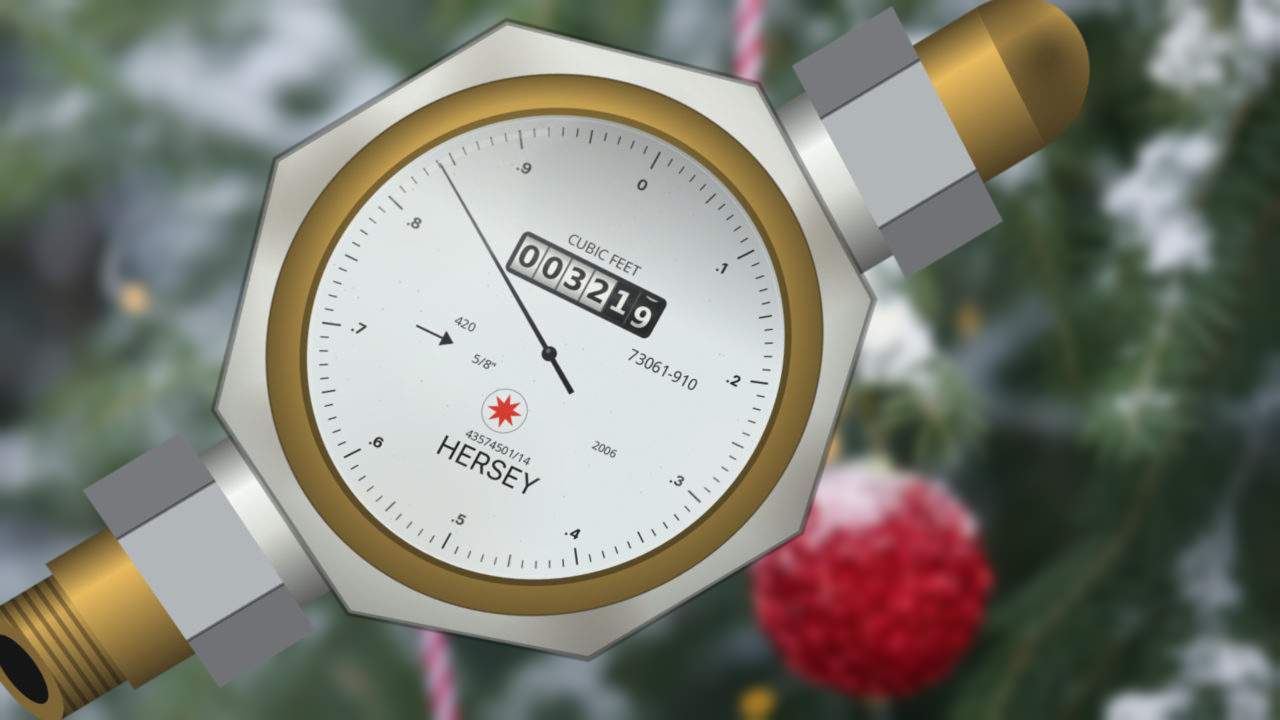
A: 3218.84 ft³
